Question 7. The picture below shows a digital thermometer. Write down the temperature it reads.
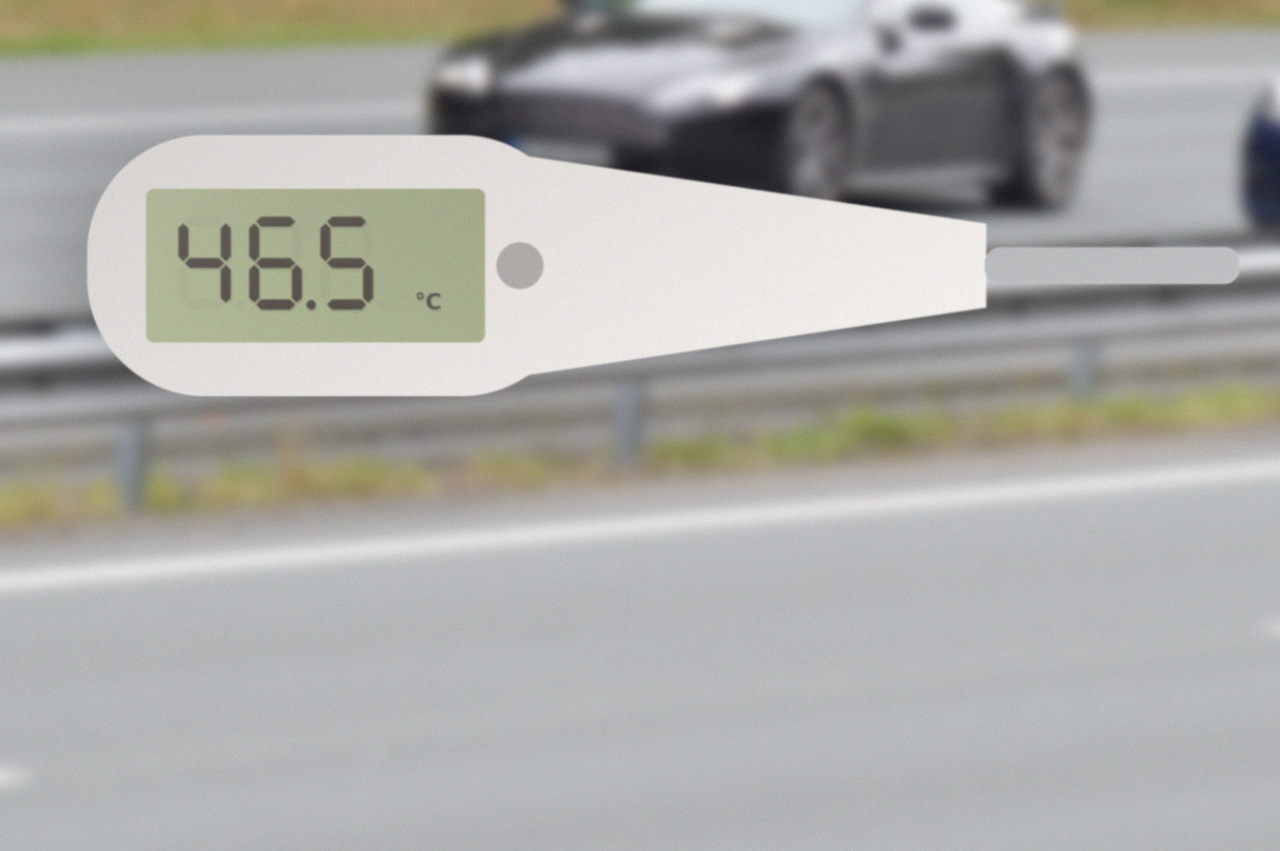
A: 46.5 °C
